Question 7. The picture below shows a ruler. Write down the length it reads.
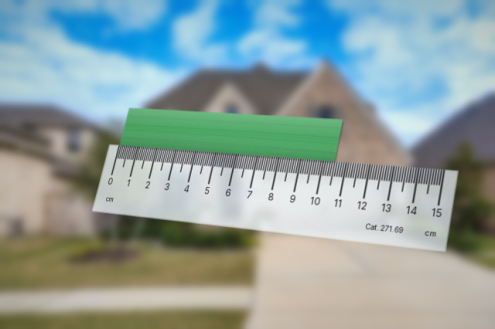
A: 10.5 cm
